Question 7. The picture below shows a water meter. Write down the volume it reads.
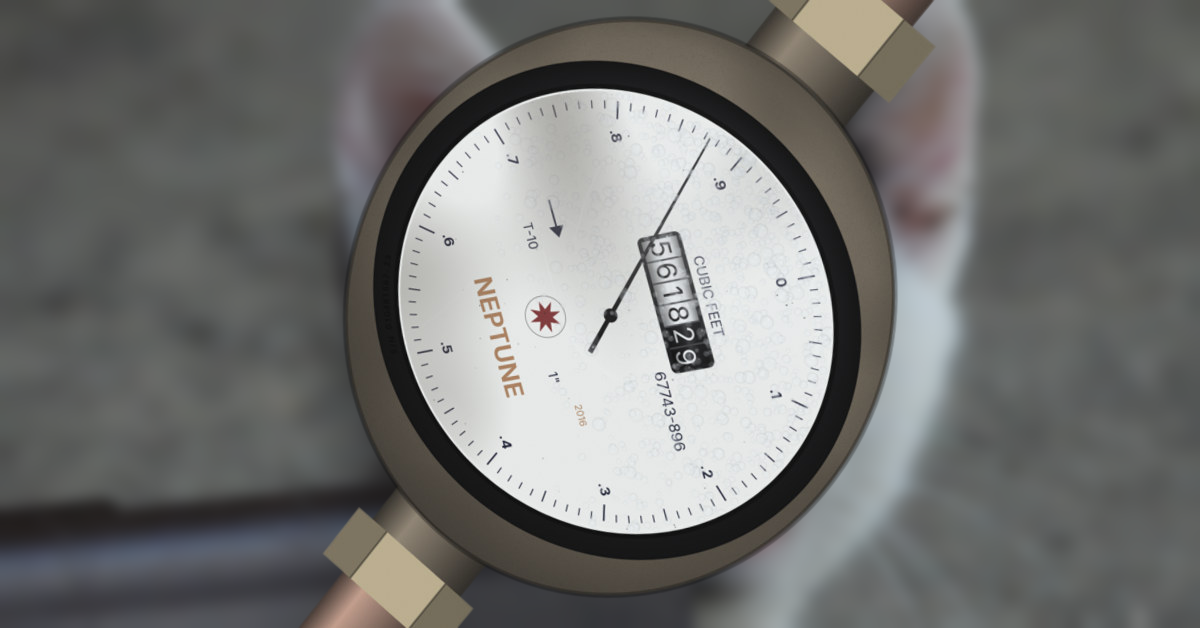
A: 561828.87 ft³
